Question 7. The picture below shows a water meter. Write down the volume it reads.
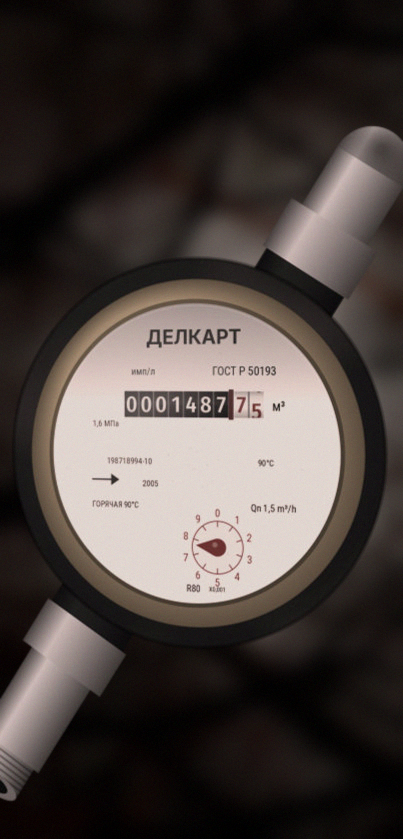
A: 1487.747 m³
